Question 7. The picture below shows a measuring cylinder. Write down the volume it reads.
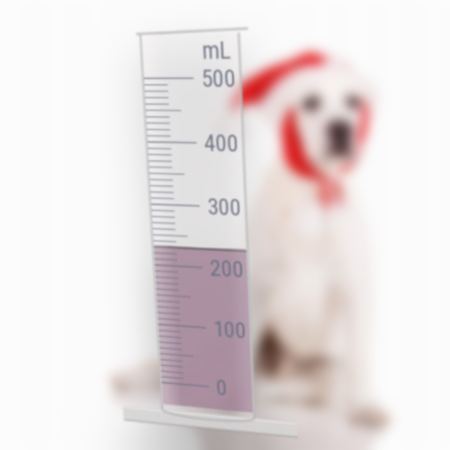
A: 230 mL
